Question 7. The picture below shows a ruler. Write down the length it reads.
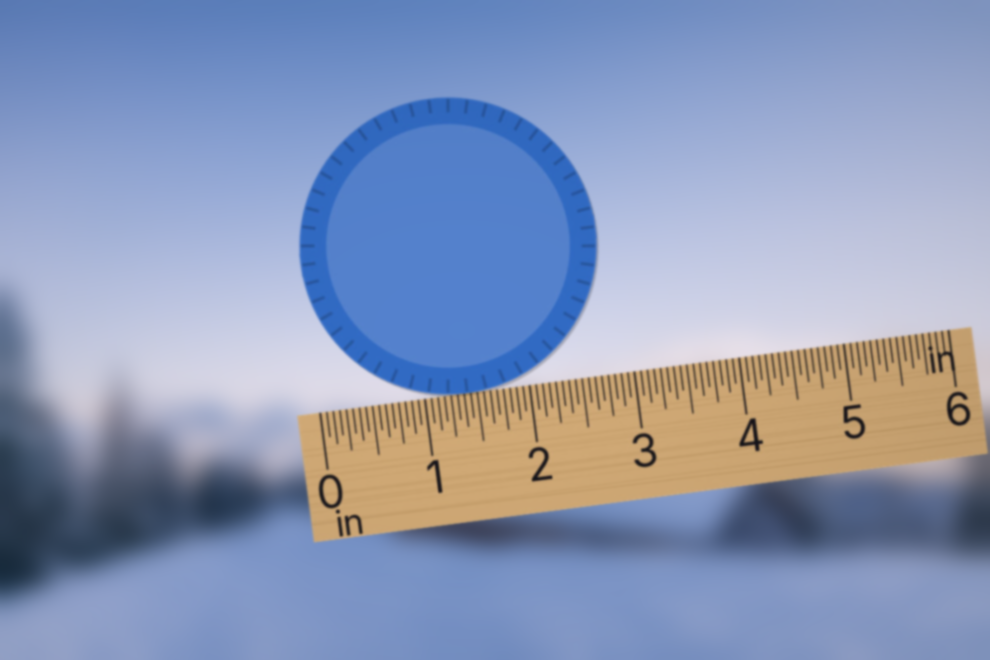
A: 2.8125 in
